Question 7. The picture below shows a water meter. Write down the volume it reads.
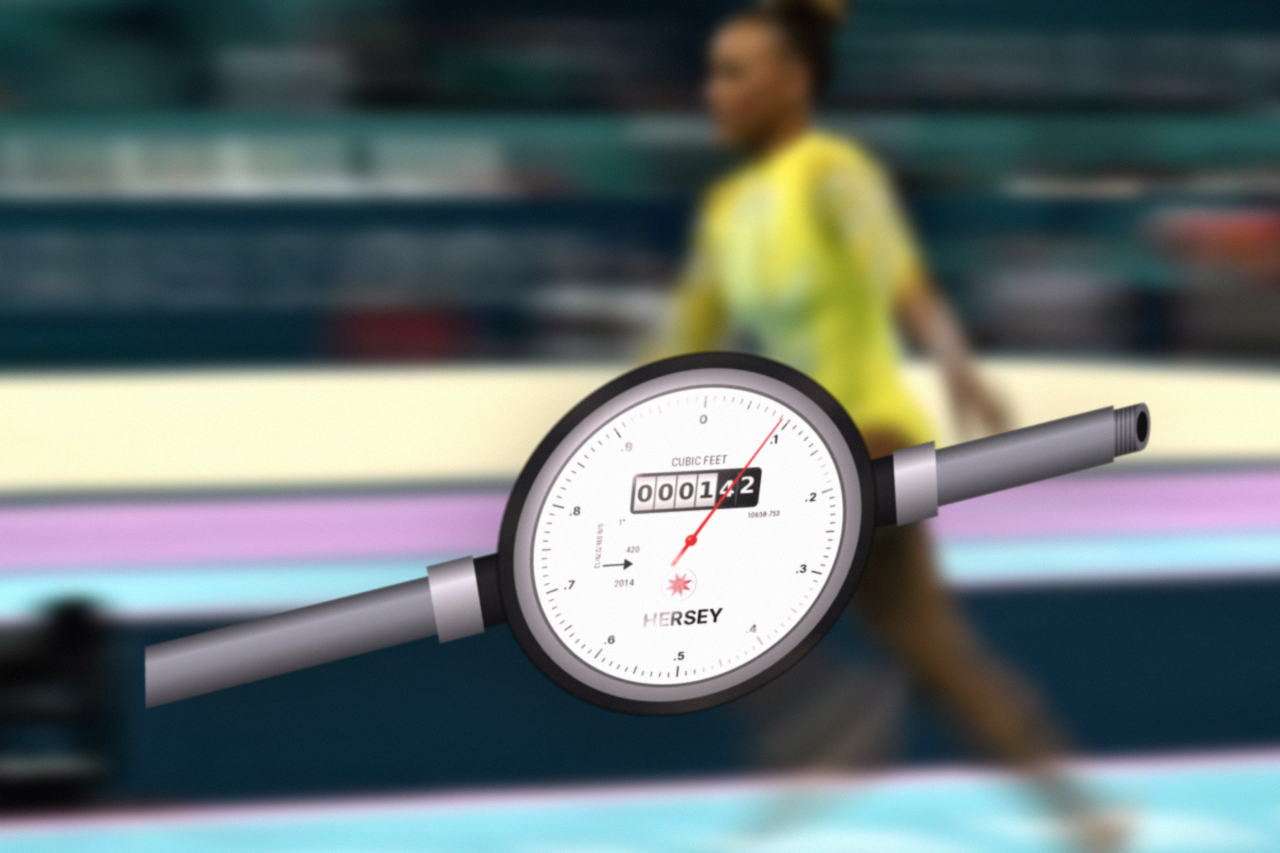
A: 142.09 ft³
